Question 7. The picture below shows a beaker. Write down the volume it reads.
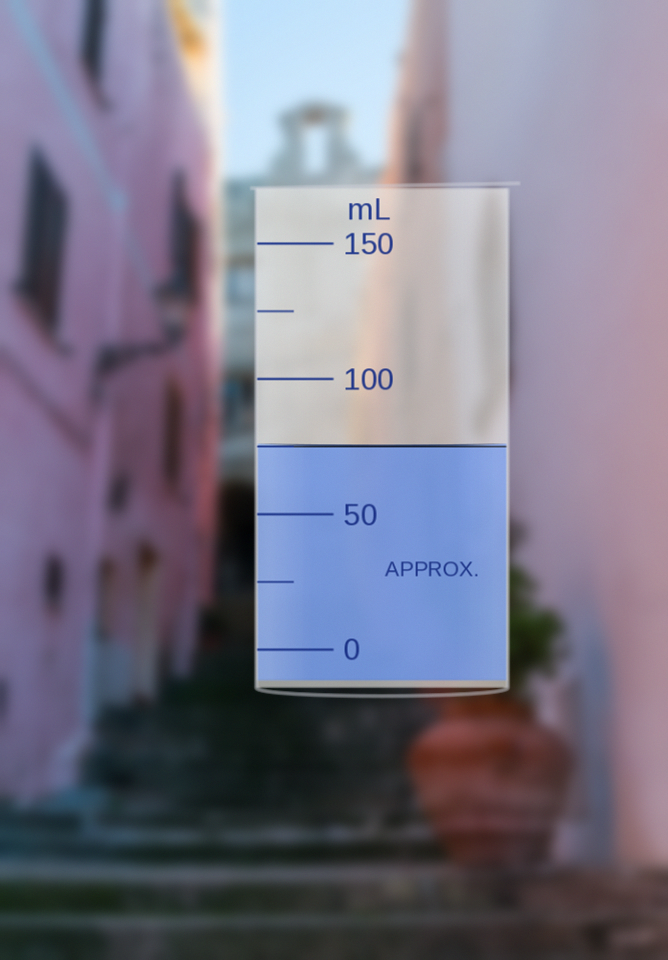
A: 75 mL
